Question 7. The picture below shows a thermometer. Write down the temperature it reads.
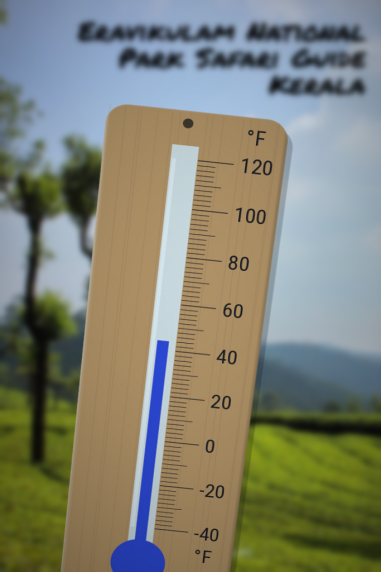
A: 44 °F
